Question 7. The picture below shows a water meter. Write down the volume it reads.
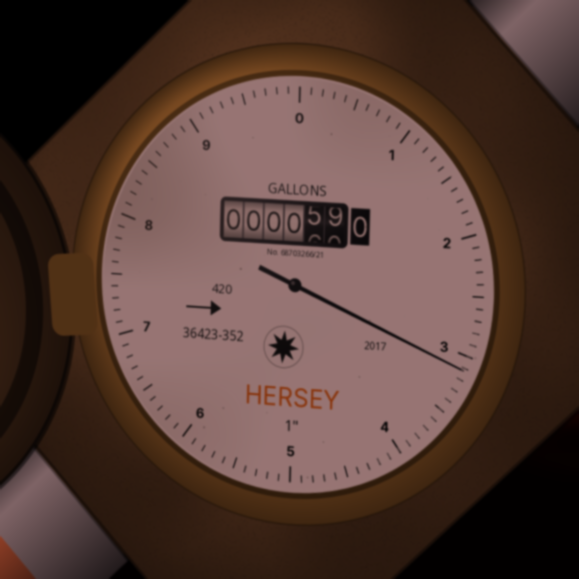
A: 593.1 gal
